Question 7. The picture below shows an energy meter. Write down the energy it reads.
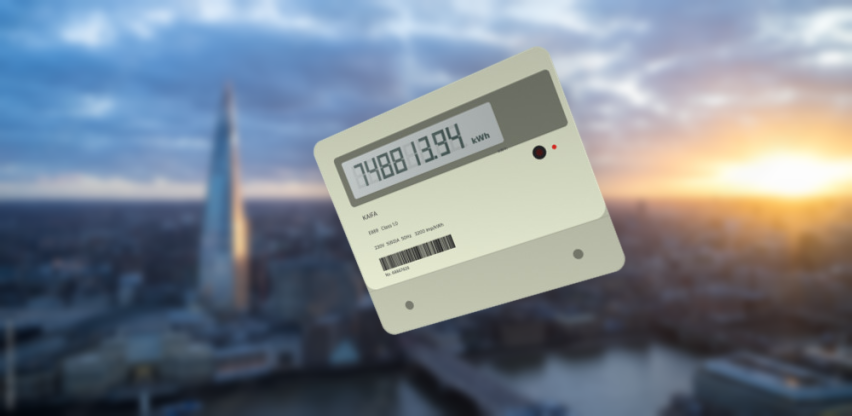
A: 748813.94 kWh
